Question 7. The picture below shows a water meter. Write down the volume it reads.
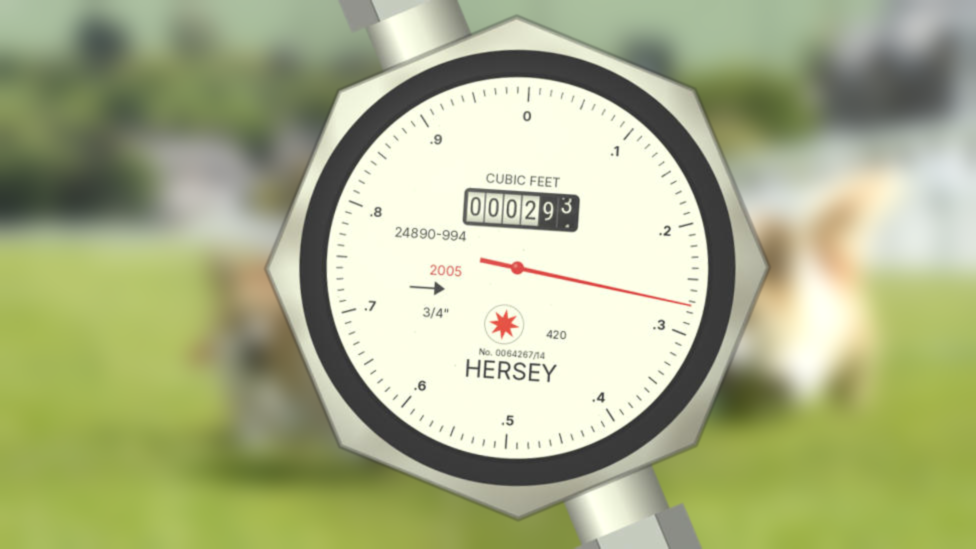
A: 293.27 ft³
